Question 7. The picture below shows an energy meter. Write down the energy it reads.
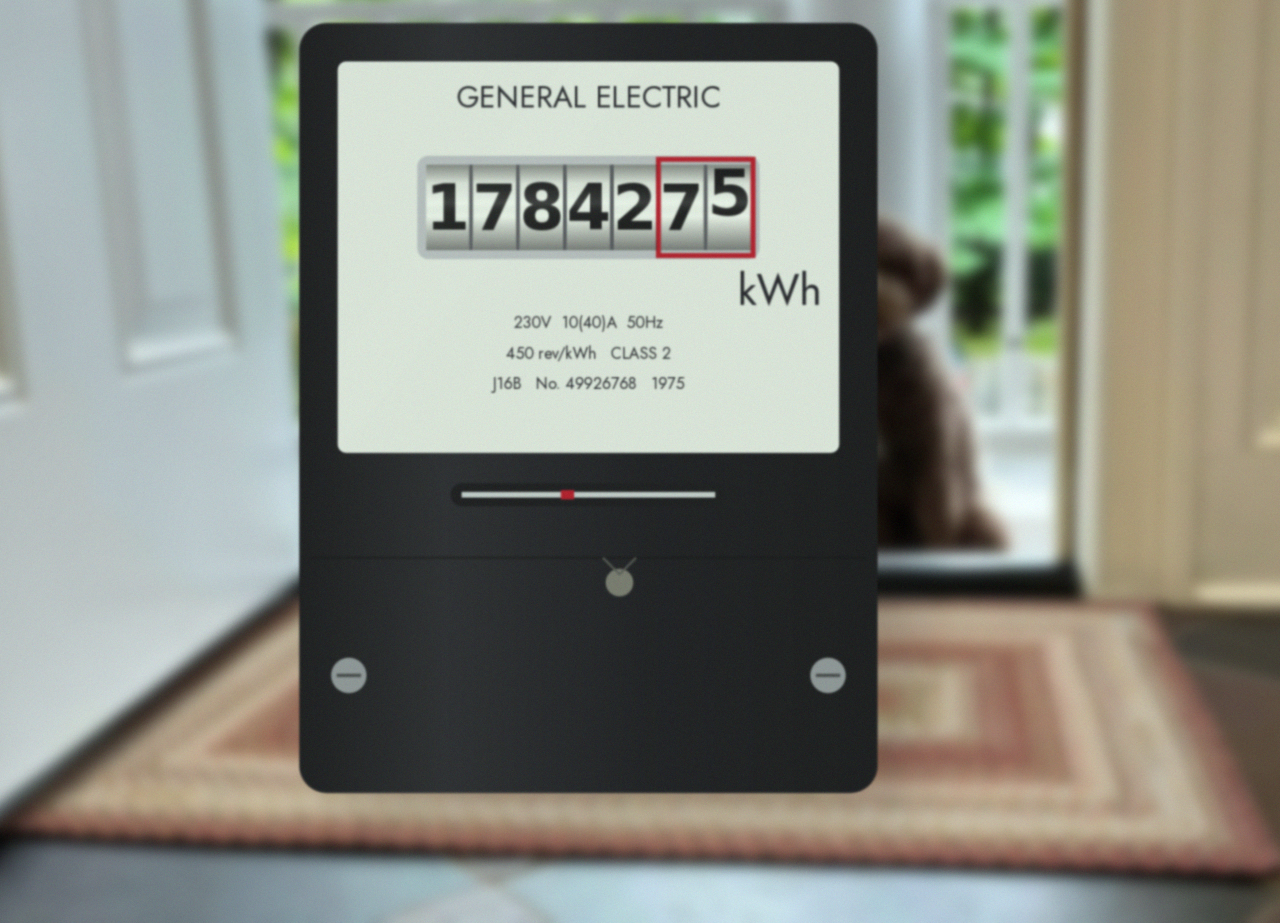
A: 17842.75 kWh
